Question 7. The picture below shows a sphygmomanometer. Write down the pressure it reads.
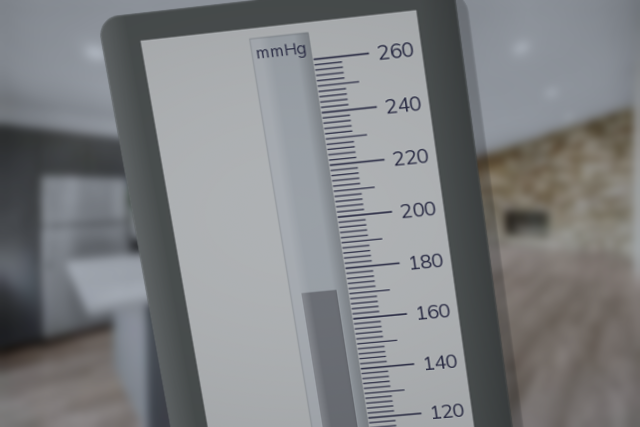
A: 172 mmHg
